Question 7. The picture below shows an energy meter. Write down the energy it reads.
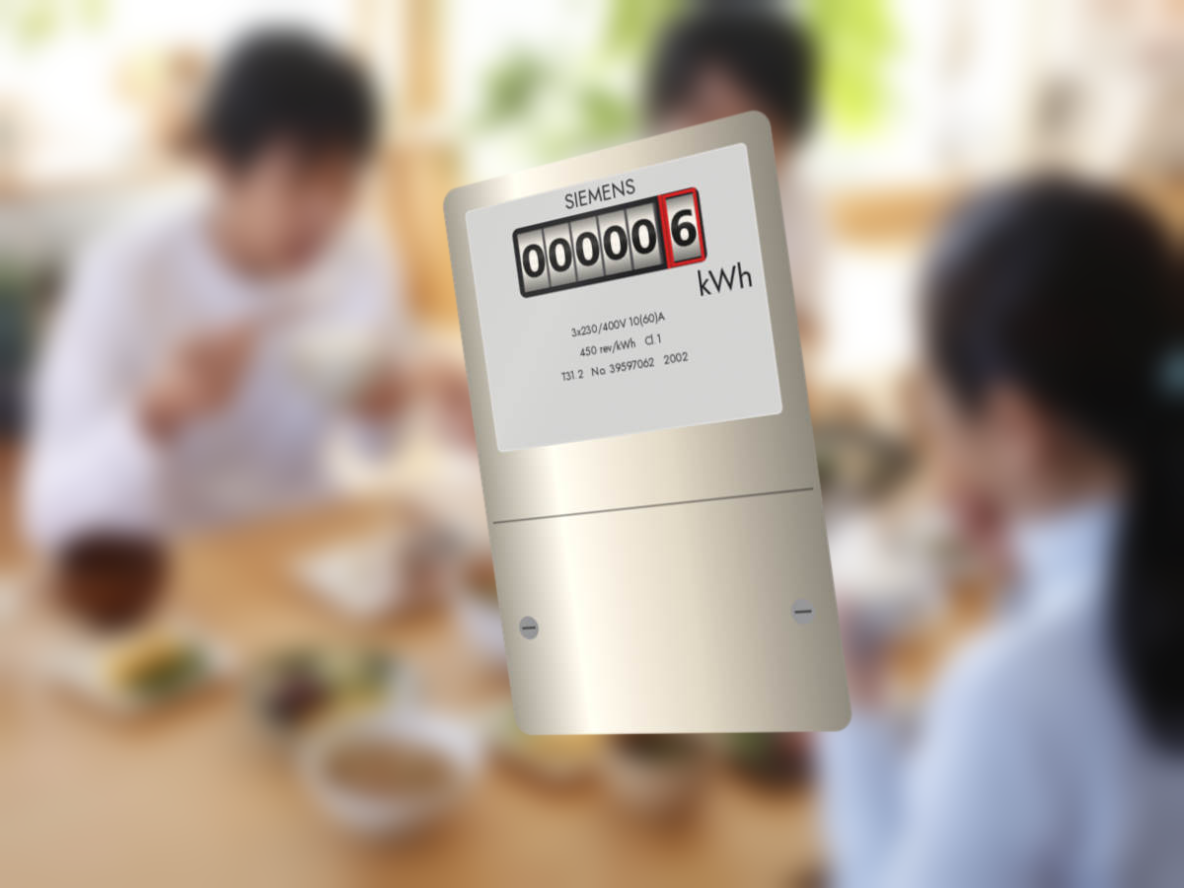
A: 0.6 kWh
